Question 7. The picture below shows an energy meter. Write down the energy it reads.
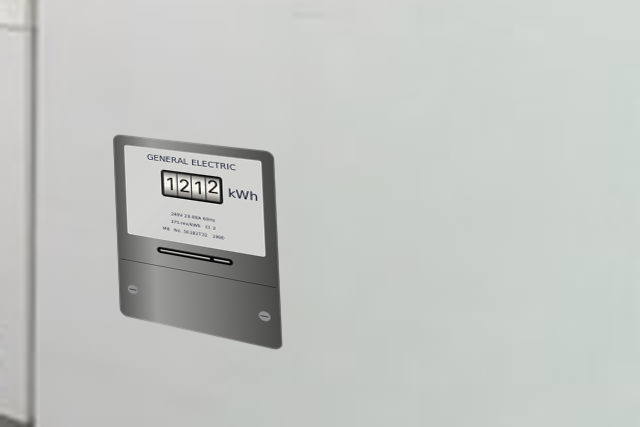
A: 1212 kWh
